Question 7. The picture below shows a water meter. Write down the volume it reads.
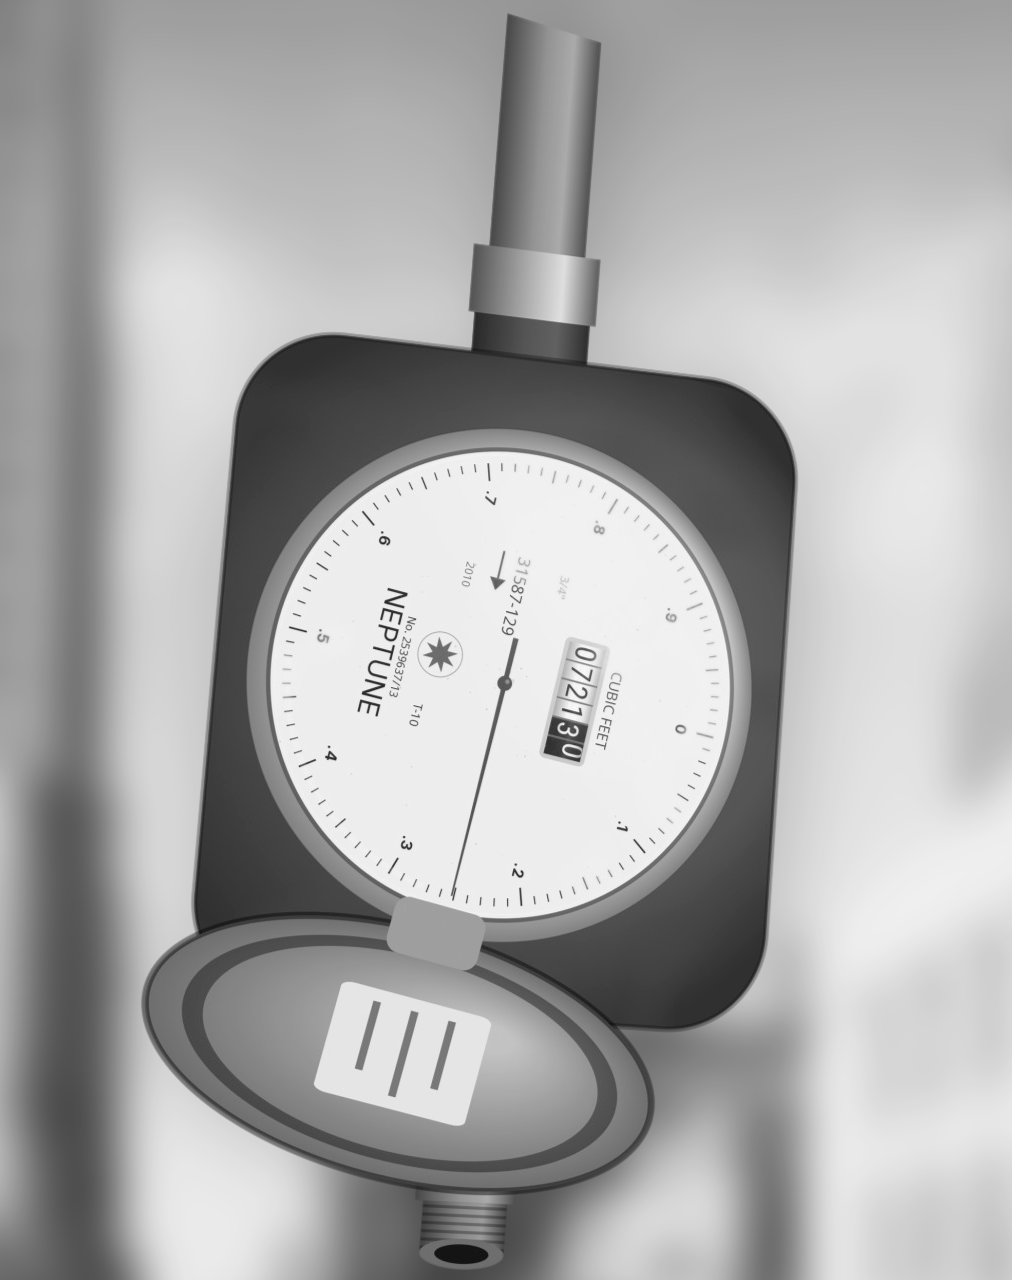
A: 72130.25 ft³
